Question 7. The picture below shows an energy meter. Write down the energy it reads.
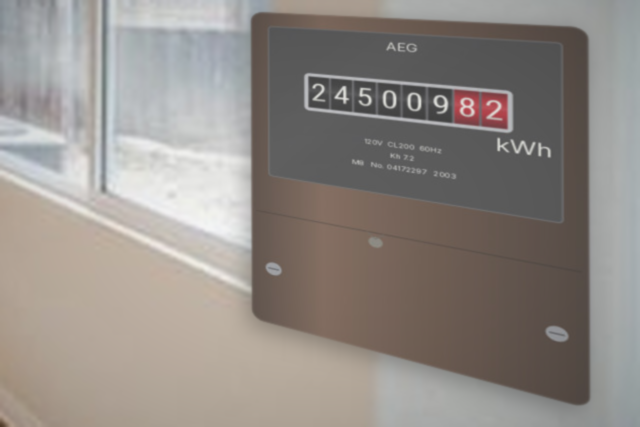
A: 245009.82 kWh
